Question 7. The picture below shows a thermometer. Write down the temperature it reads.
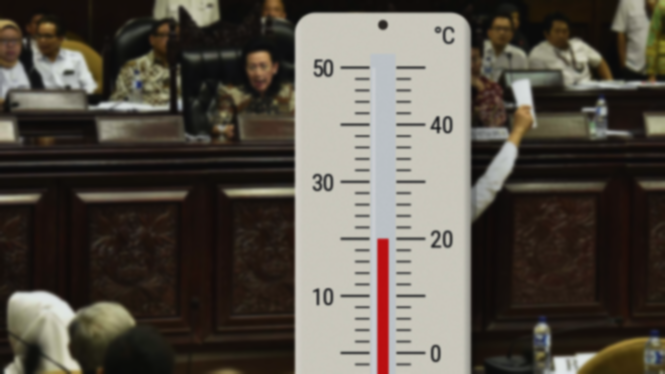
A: 20 °C
